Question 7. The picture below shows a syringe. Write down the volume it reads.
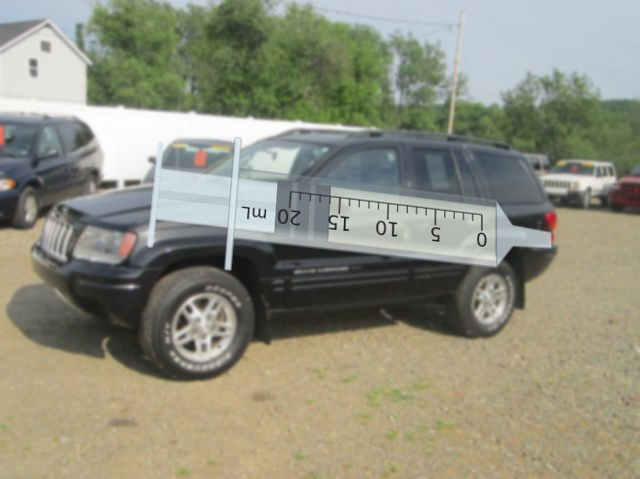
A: 16 mL
